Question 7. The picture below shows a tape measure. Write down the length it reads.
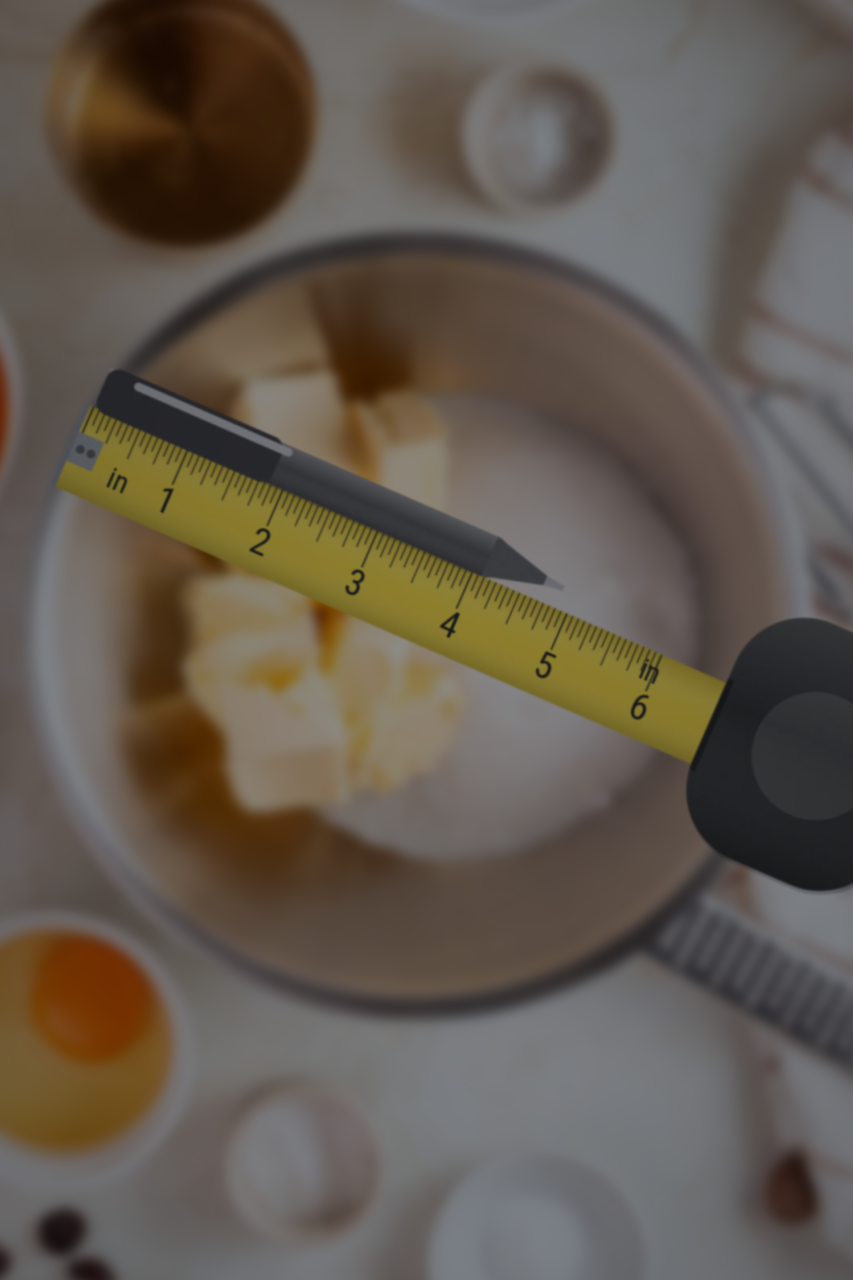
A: 4.875 in
